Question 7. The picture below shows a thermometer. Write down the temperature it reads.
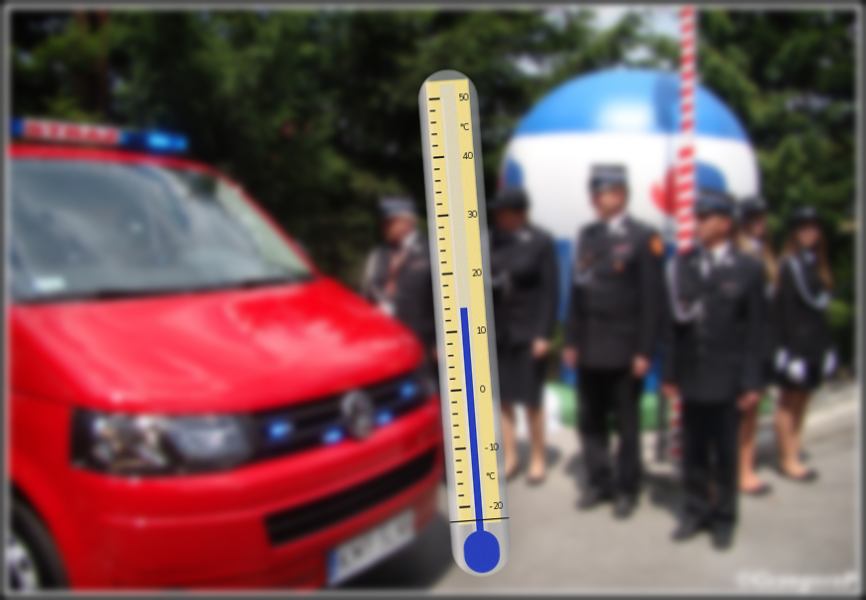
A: 14 °C
